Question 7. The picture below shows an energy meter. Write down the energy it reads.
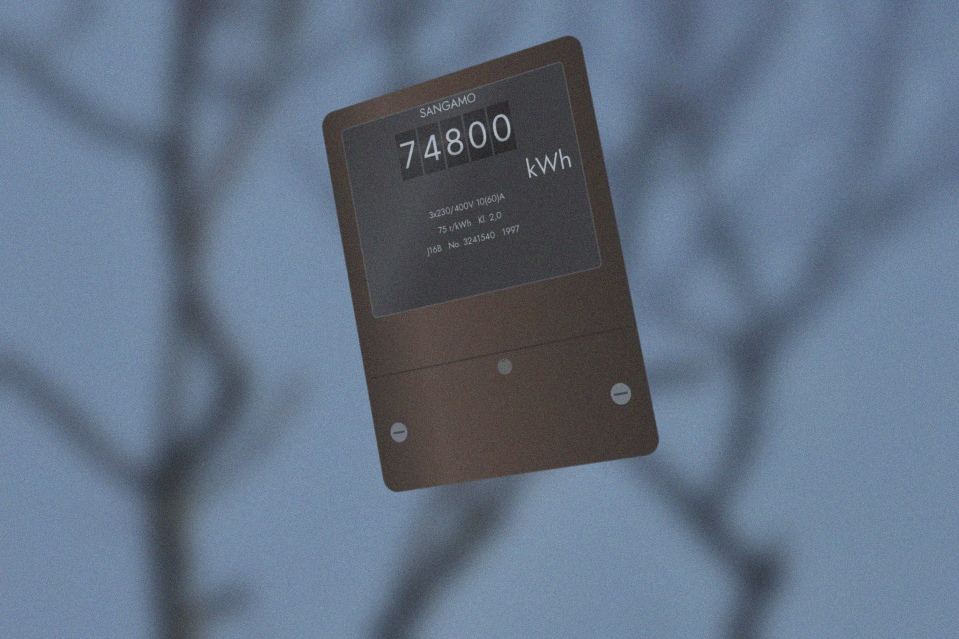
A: 74800 kWh
